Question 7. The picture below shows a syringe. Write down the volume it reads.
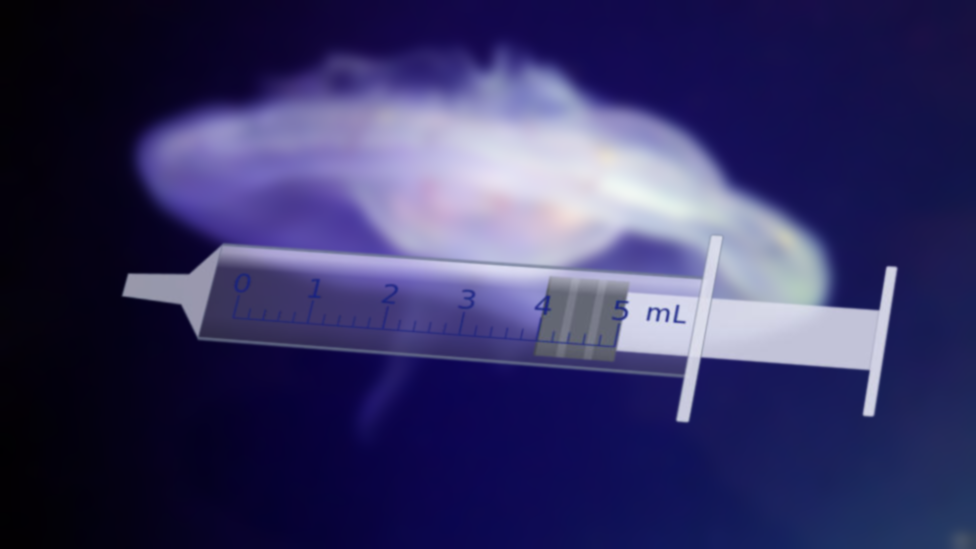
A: 4 mL
